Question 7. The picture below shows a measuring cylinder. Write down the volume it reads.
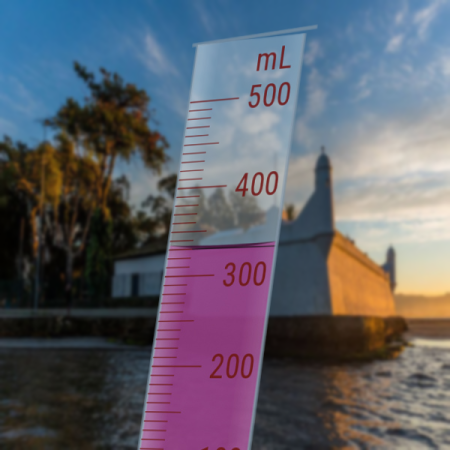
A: 330 mL
